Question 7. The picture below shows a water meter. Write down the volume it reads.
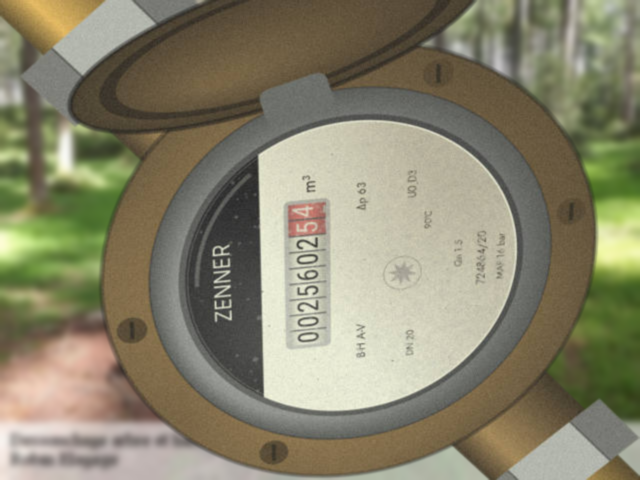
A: 25602.54 m³
